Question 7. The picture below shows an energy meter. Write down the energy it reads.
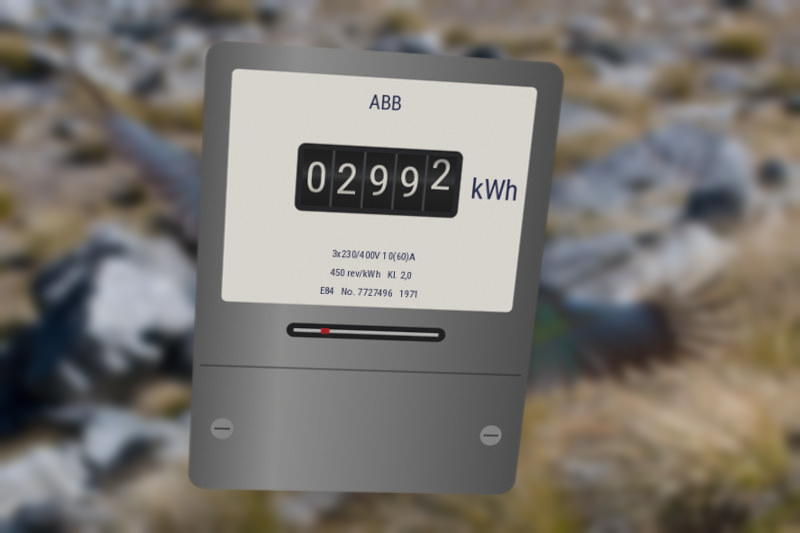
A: 2992 kWh
